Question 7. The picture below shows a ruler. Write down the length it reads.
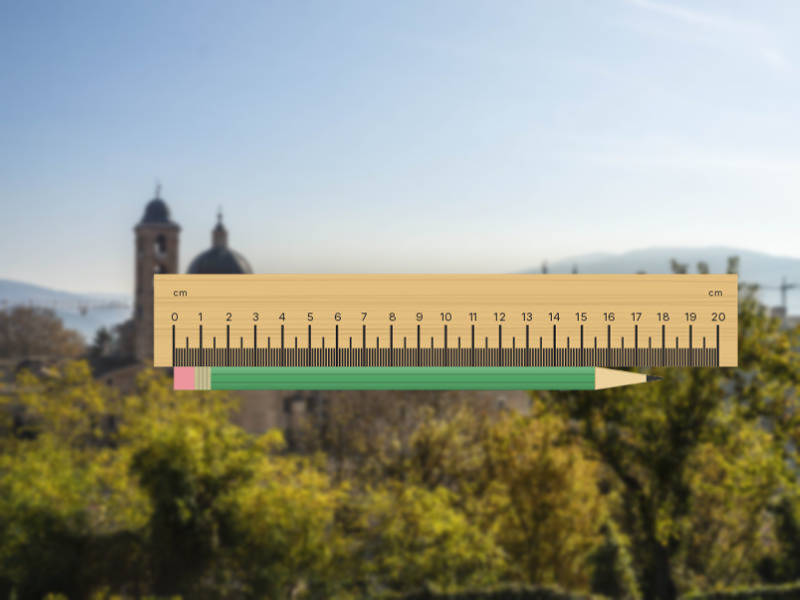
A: 18 cm
